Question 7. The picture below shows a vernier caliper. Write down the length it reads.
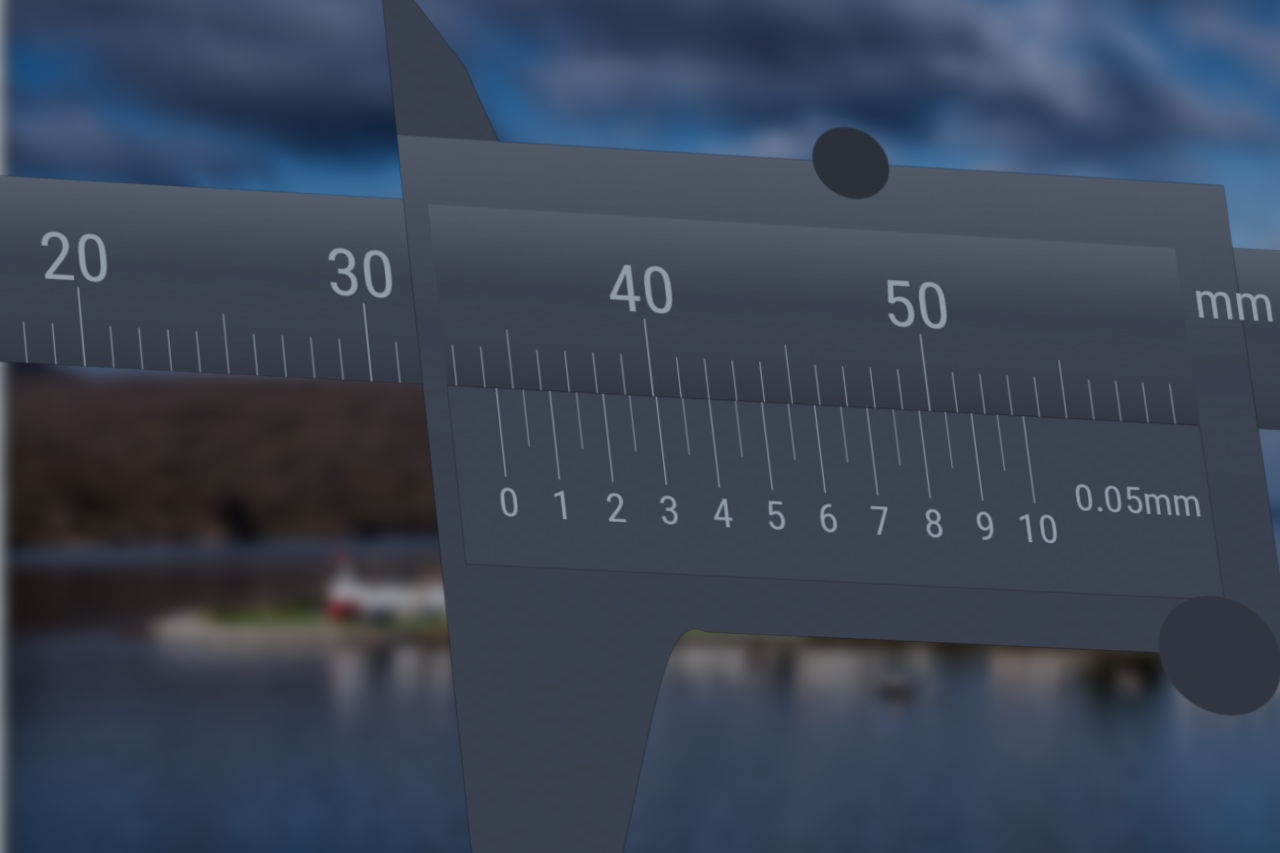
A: 34.40 mm
